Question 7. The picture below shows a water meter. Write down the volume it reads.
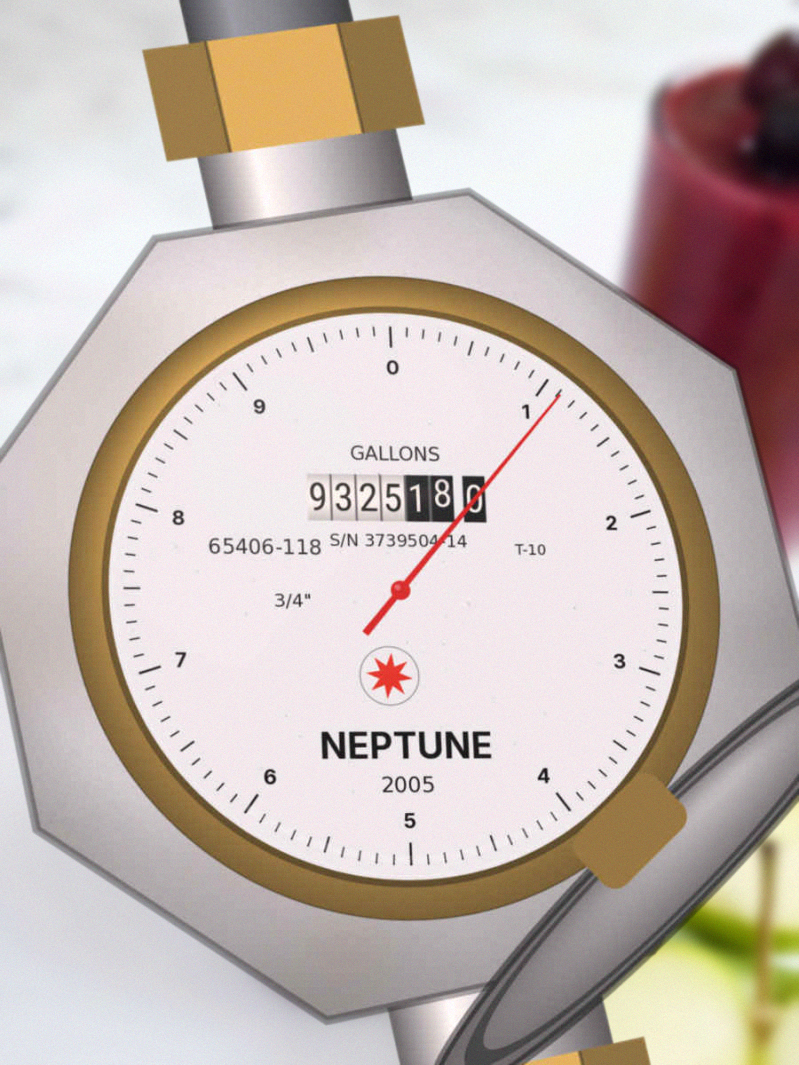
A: 9325181.1 gal
